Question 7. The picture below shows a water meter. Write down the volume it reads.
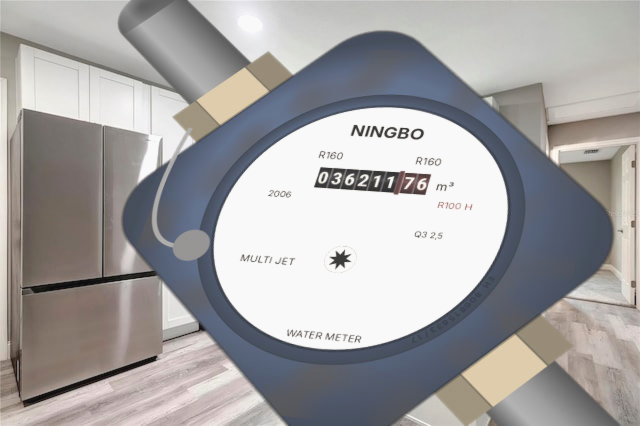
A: 36211.76 m³
